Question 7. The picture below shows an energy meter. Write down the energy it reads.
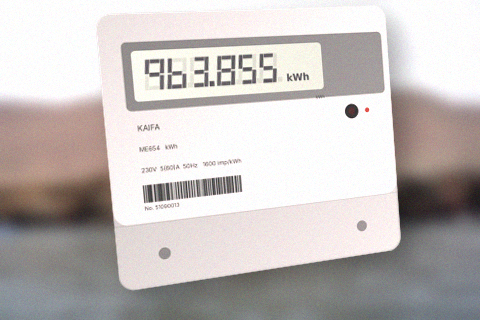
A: 963.855 kWh
